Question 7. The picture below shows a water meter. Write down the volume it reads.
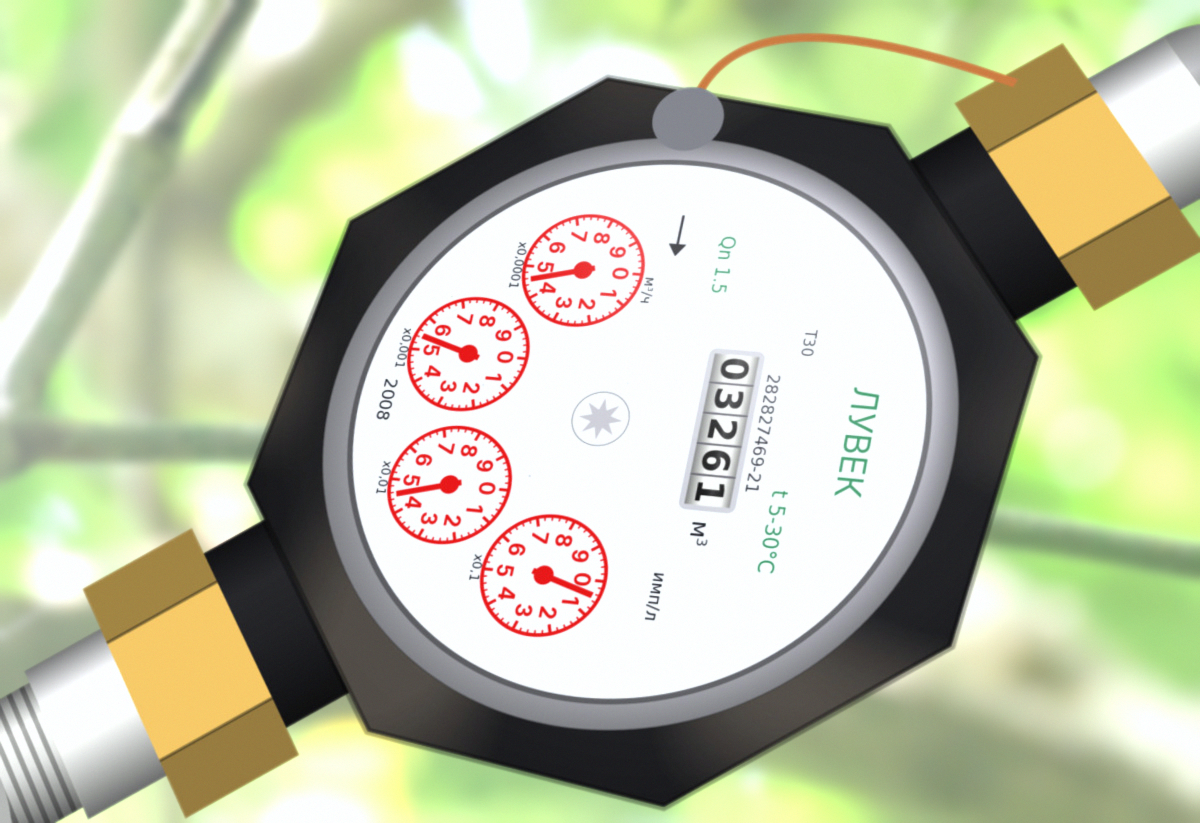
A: 3261.0454 m³
